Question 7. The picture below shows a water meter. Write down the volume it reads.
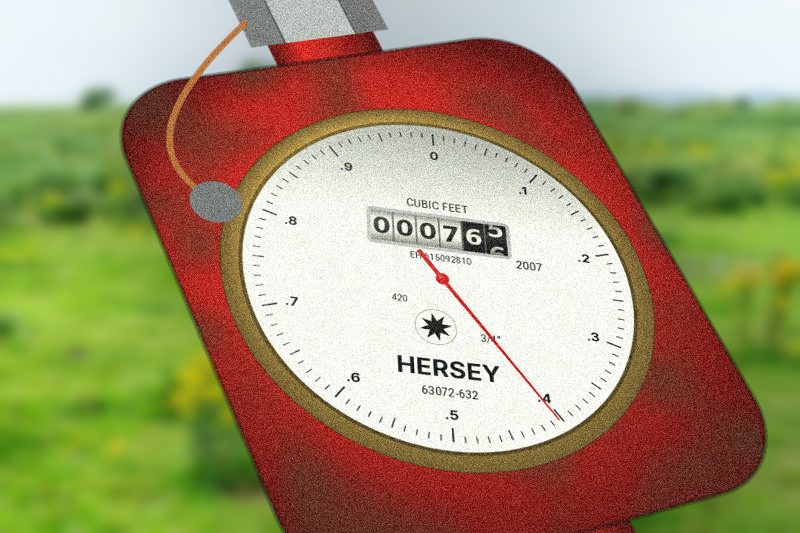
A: 765.40 ft³
